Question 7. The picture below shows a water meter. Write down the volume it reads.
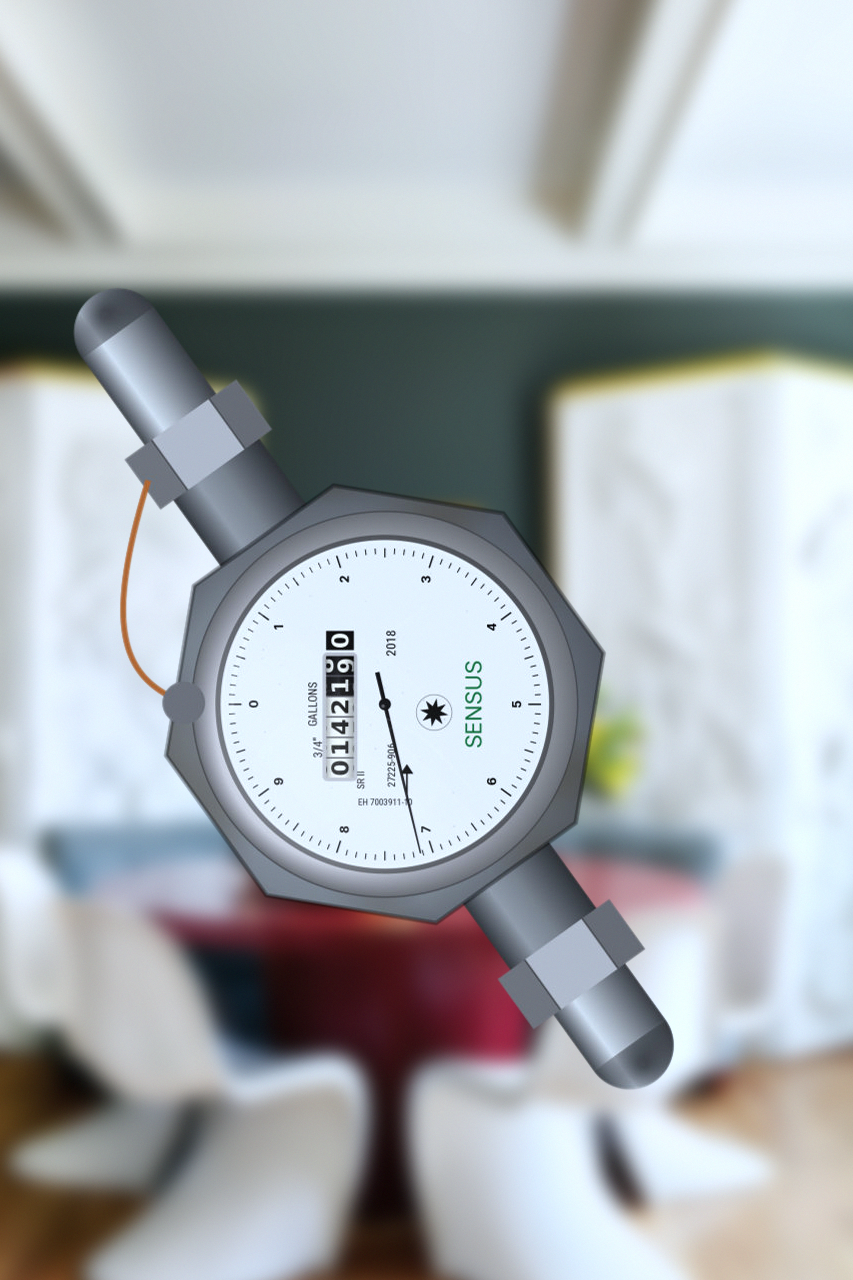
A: 142187.1 gal
